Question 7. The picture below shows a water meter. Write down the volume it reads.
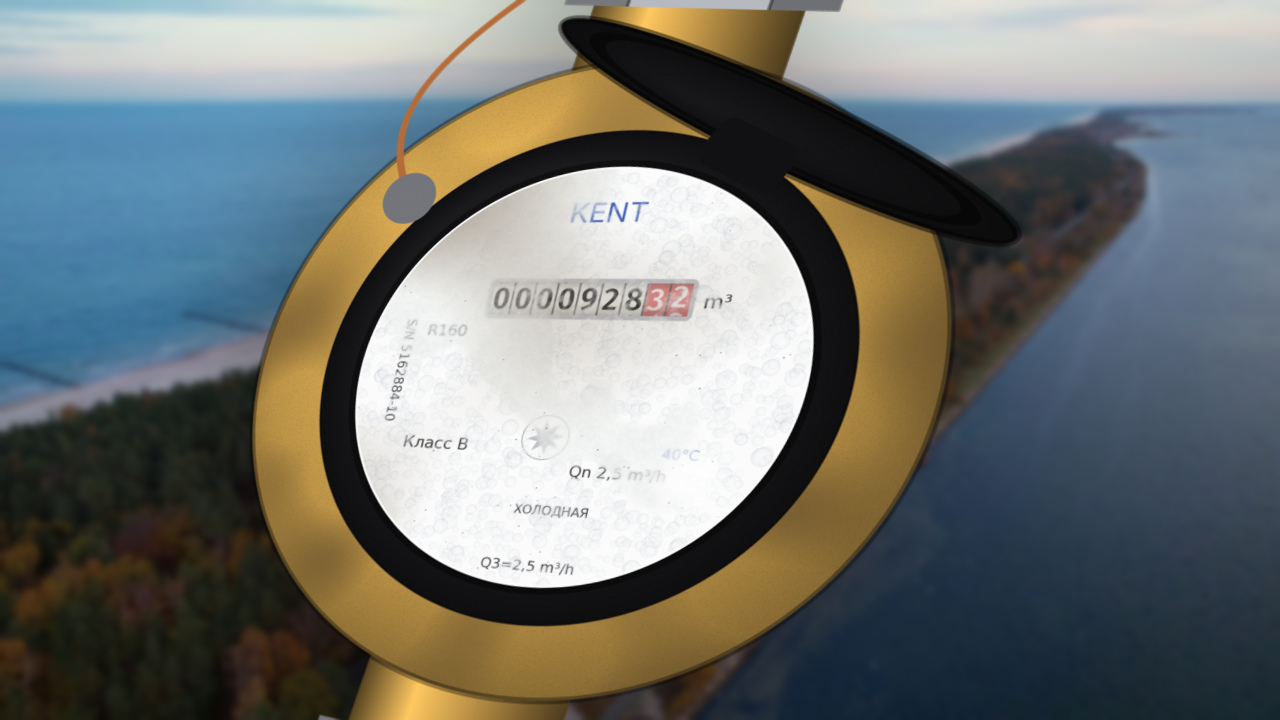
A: 928.32 m³
